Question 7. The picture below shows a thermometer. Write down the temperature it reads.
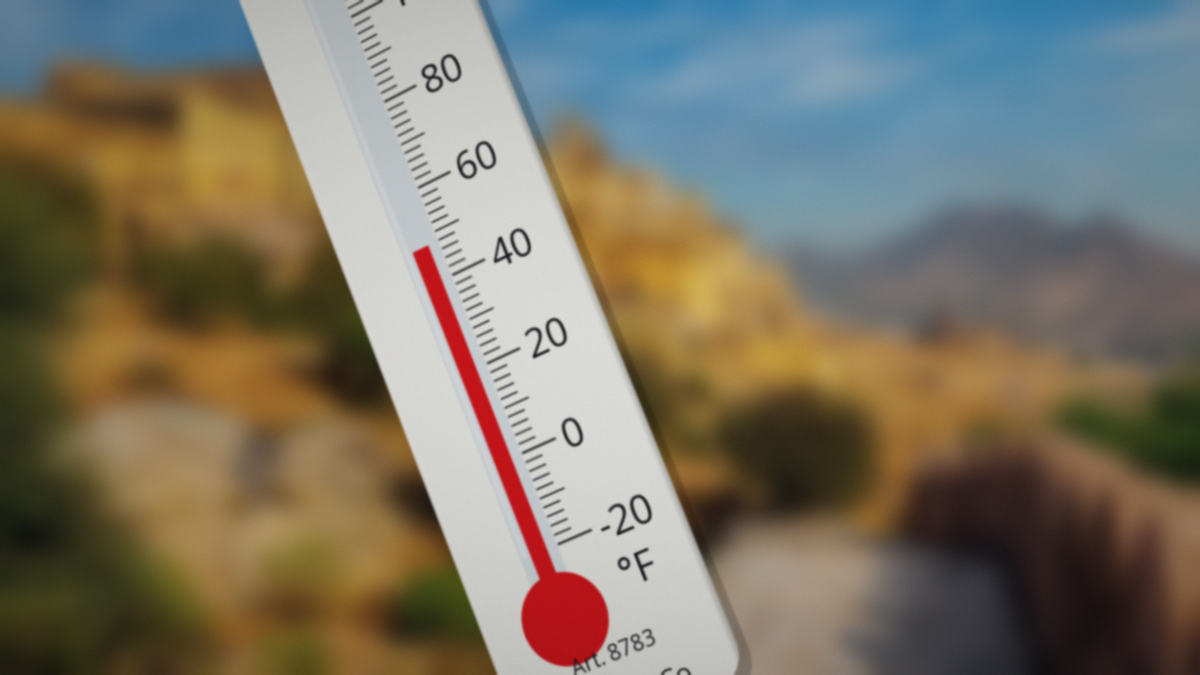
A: 48 °F
